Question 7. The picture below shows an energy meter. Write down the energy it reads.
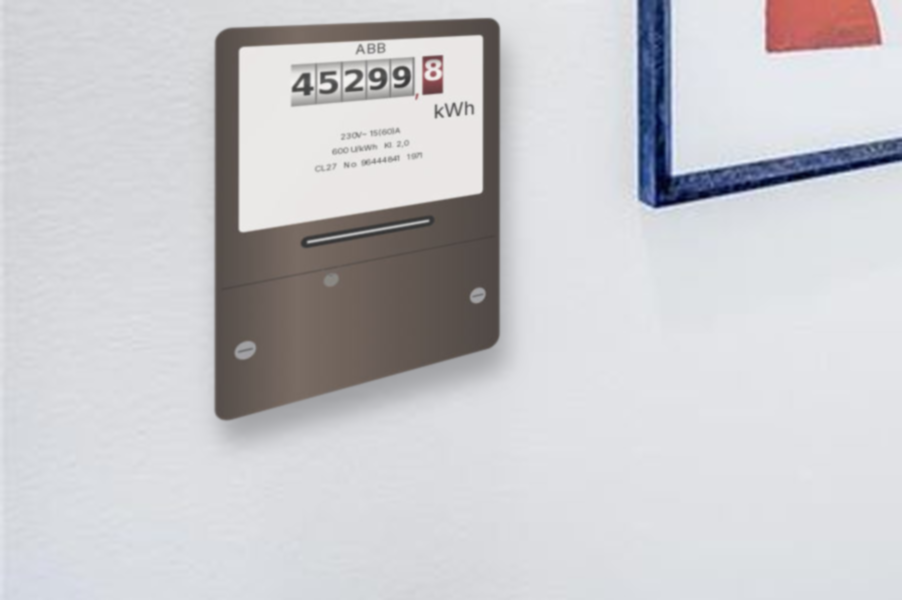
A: 45299.8 kWh
